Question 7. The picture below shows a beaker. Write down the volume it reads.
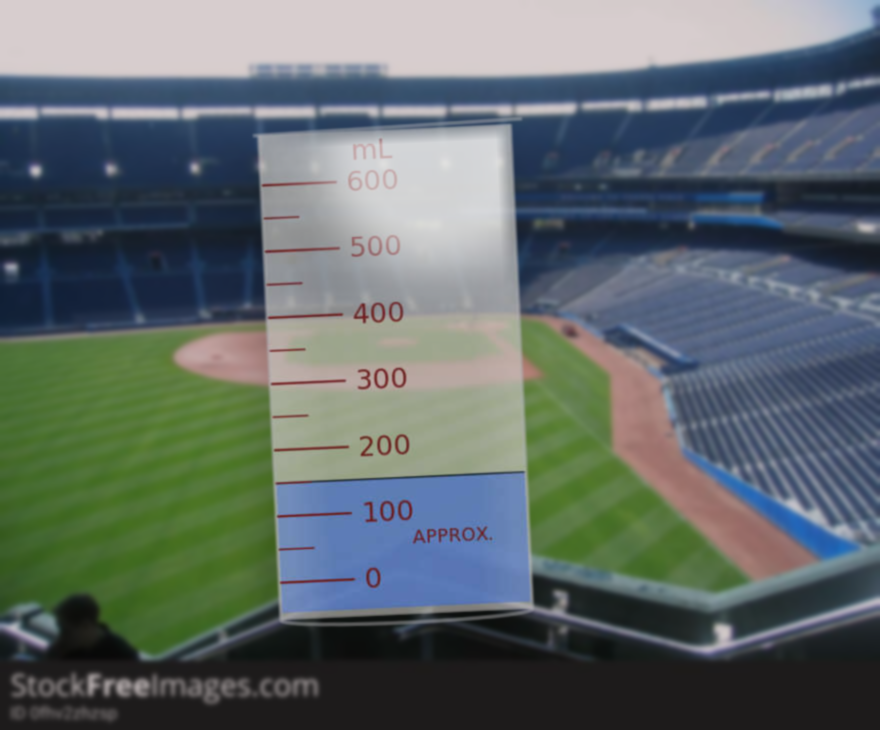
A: 150 mL
